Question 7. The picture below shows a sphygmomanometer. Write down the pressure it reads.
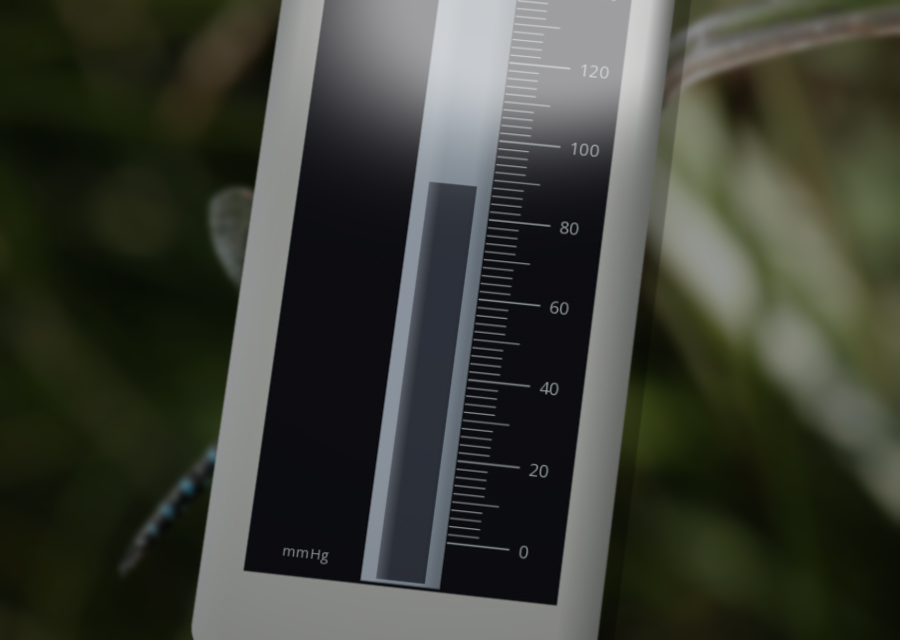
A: 88 mmHg
